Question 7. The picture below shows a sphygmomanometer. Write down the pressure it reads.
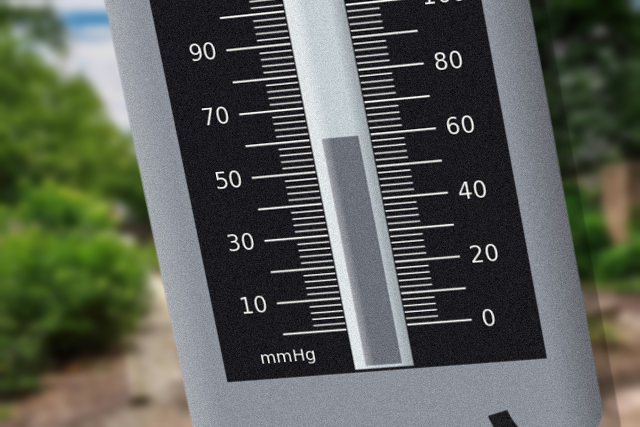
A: 60 mmHg
